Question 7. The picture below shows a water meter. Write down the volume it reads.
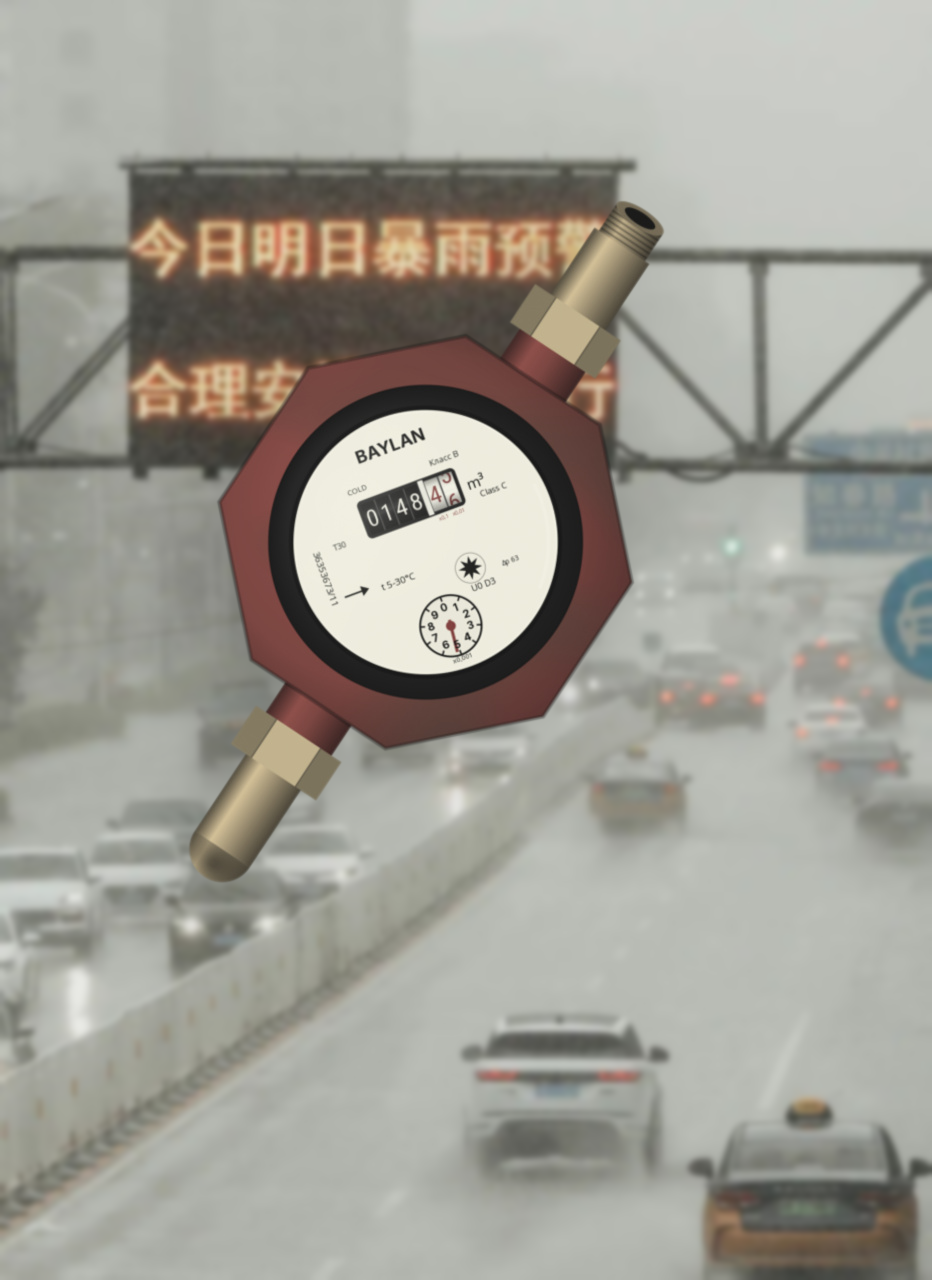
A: 148.455 m³
